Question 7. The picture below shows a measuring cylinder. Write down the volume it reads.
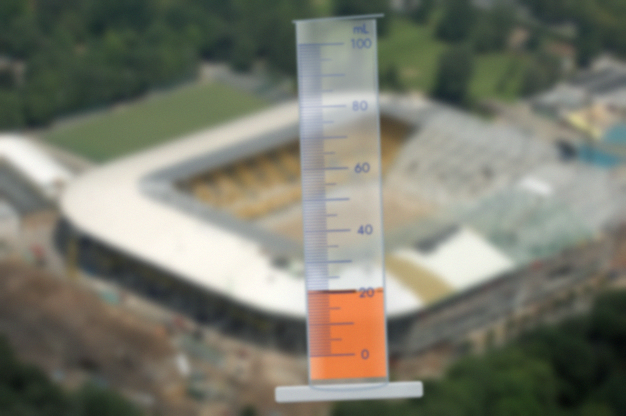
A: 20 mL
